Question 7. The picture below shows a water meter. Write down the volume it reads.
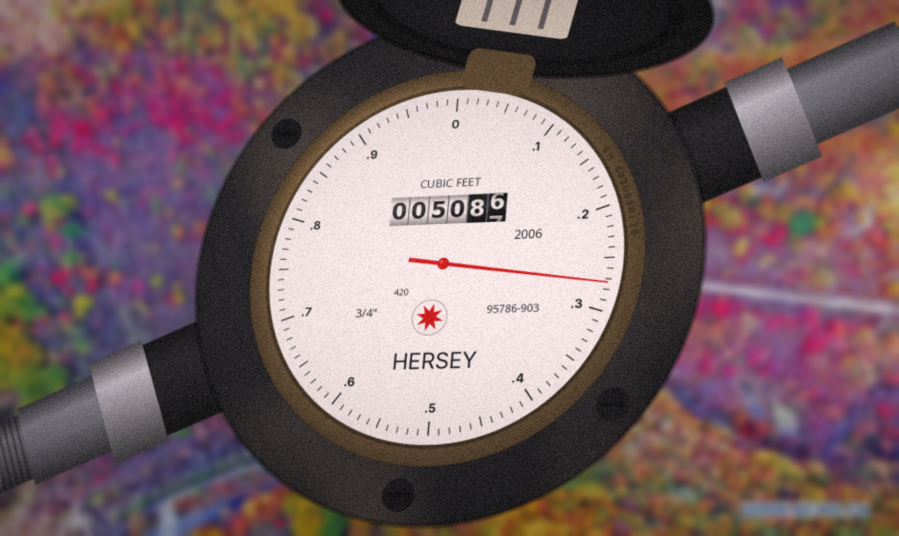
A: 5086.27 ft³
